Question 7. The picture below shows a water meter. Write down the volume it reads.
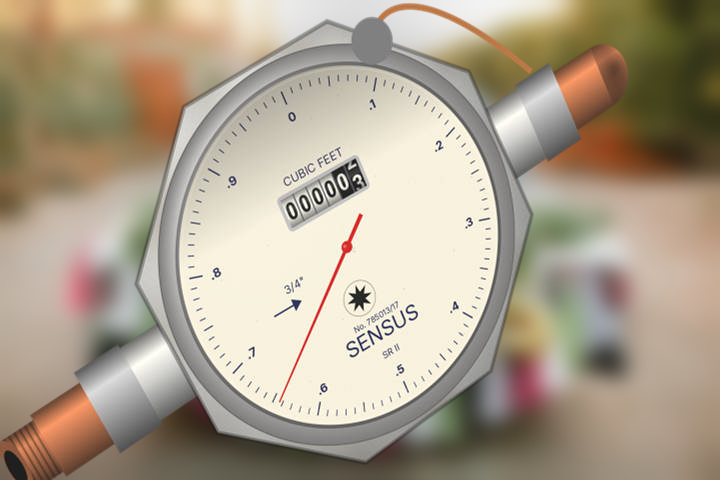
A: 2.64 ft³
